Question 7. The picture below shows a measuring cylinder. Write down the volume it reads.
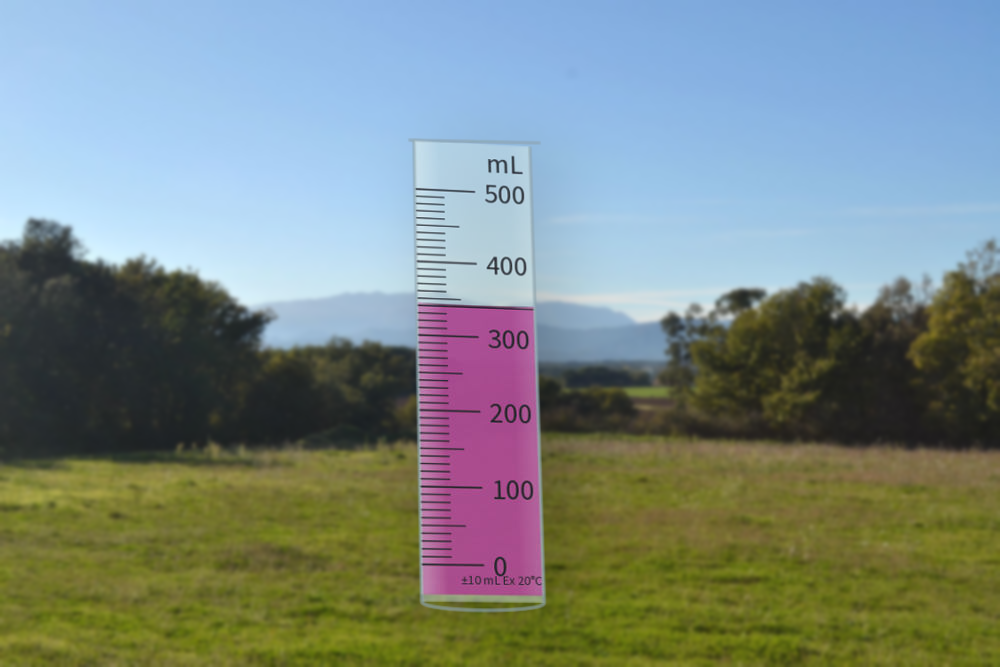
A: 340 mL
